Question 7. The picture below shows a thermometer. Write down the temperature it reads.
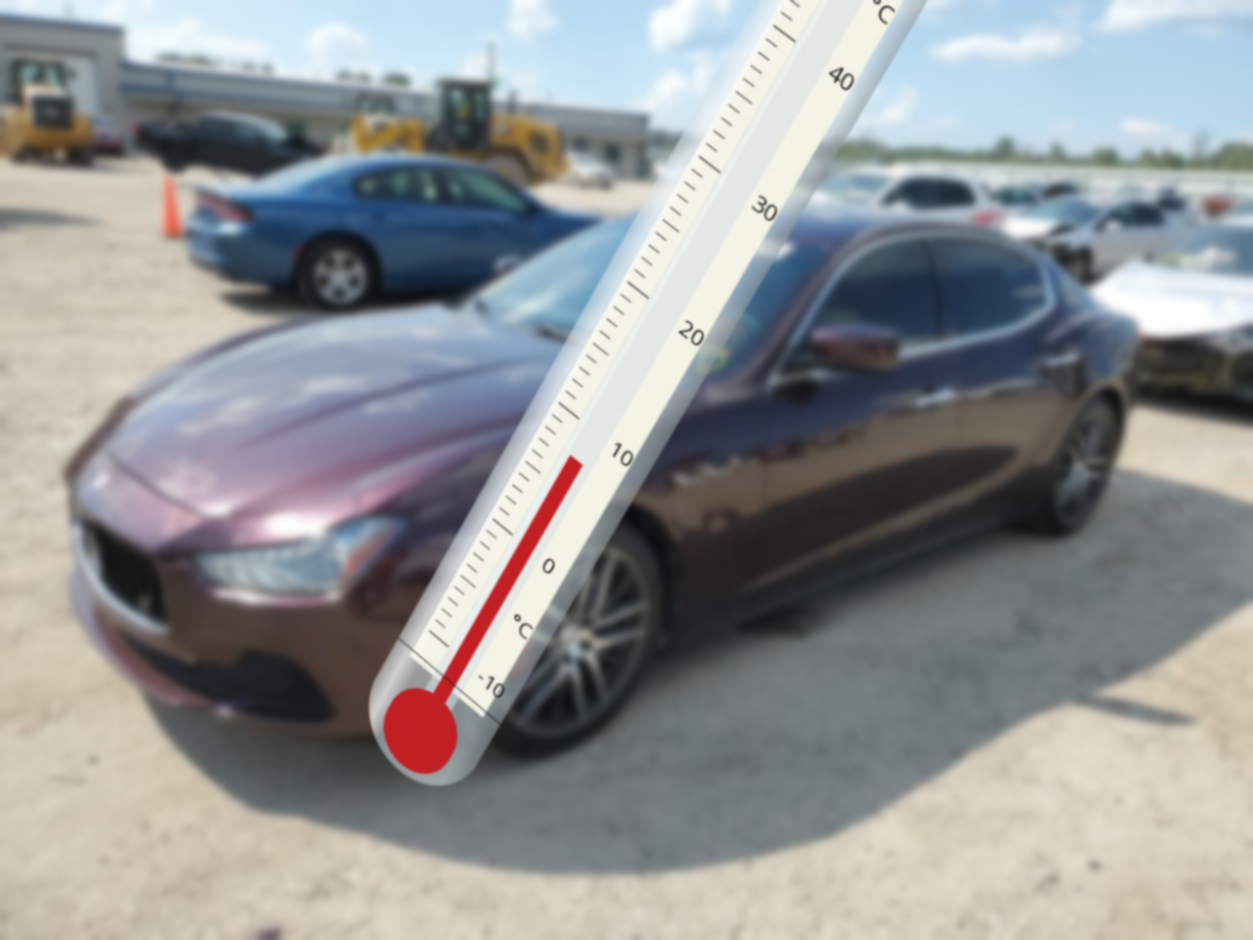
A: 7.5 °C
